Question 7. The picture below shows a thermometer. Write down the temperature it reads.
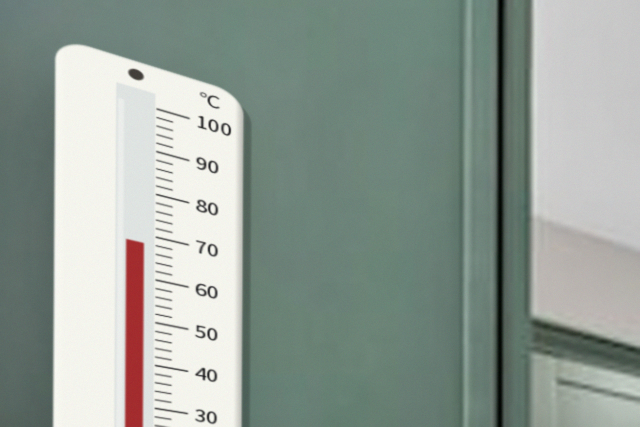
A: 68 °C
